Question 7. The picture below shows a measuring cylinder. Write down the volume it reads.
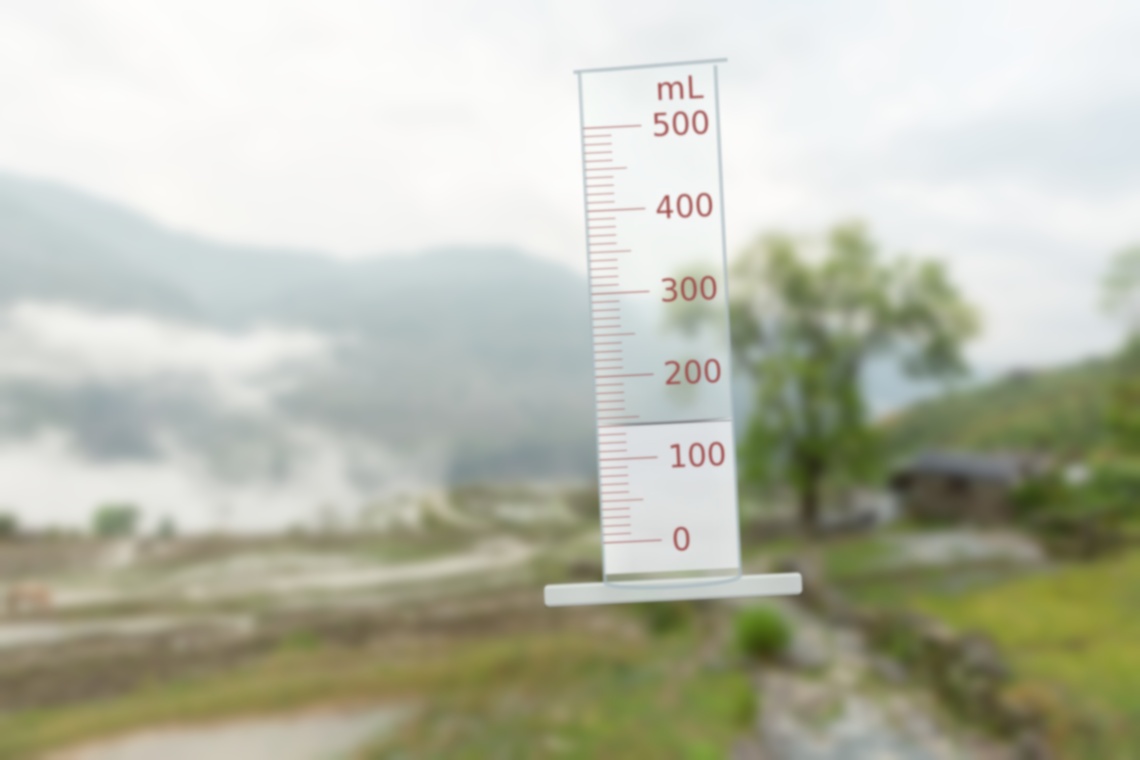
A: 140 mL
